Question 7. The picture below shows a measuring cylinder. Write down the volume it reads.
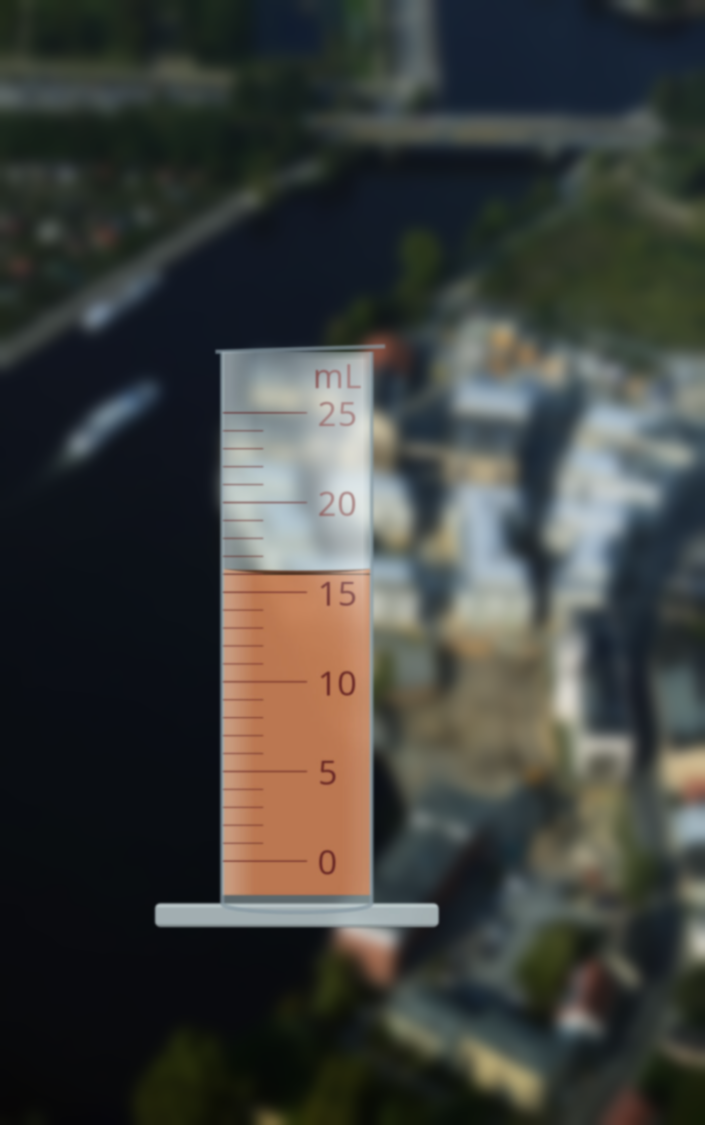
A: 16 mL
